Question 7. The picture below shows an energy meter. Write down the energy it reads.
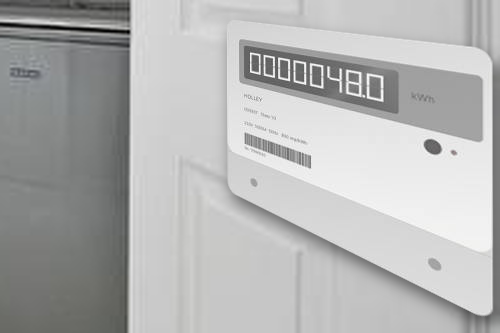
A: 48.0 kWh
